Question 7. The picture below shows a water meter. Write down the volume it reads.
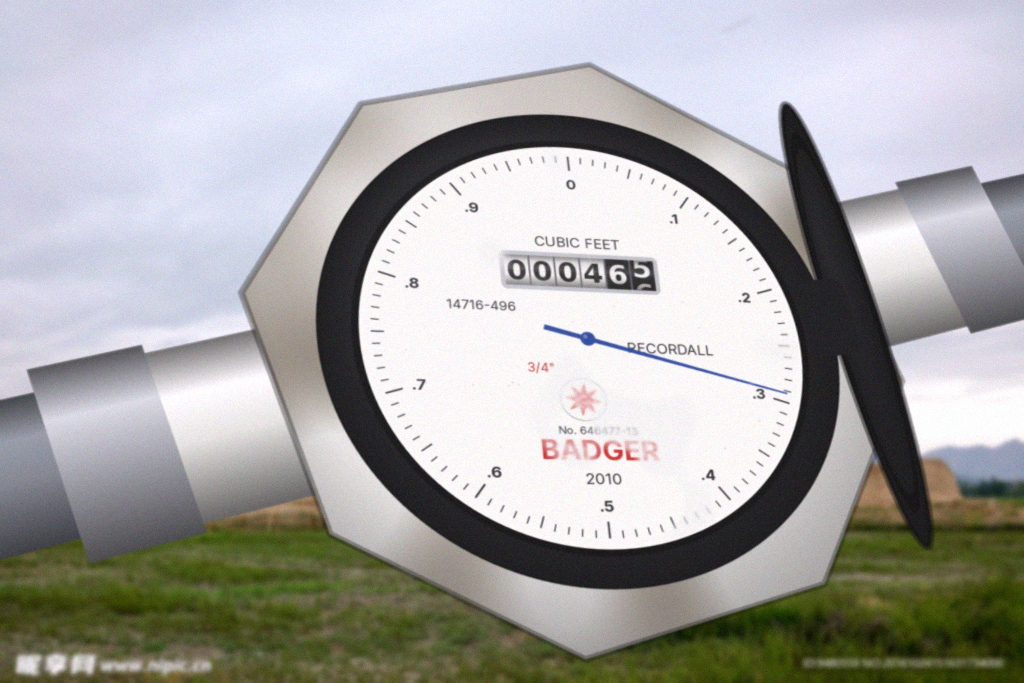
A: 465.29 ft³
